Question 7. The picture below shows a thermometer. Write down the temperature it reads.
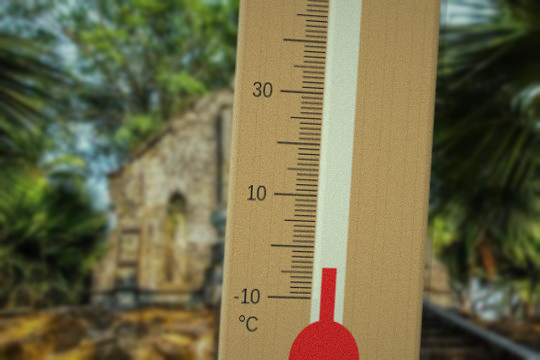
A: -4 °C
